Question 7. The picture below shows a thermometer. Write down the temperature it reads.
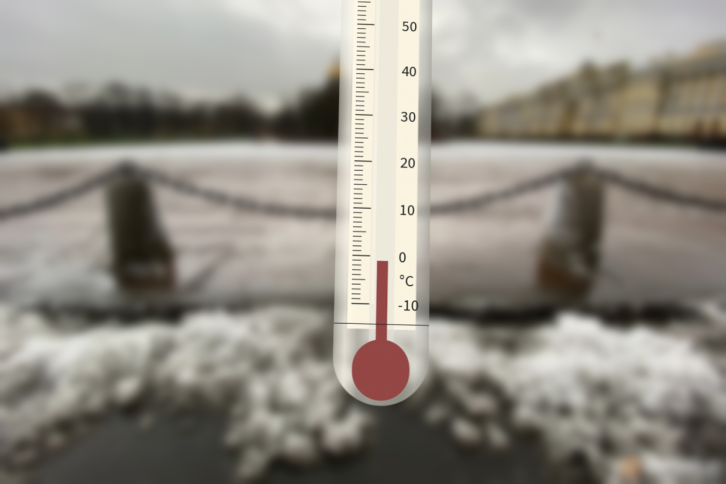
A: -1 °C
